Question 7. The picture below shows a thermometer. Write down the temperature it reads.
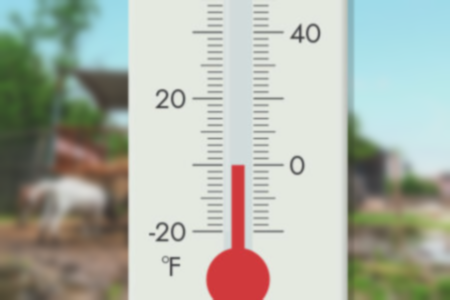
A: 0 °F
